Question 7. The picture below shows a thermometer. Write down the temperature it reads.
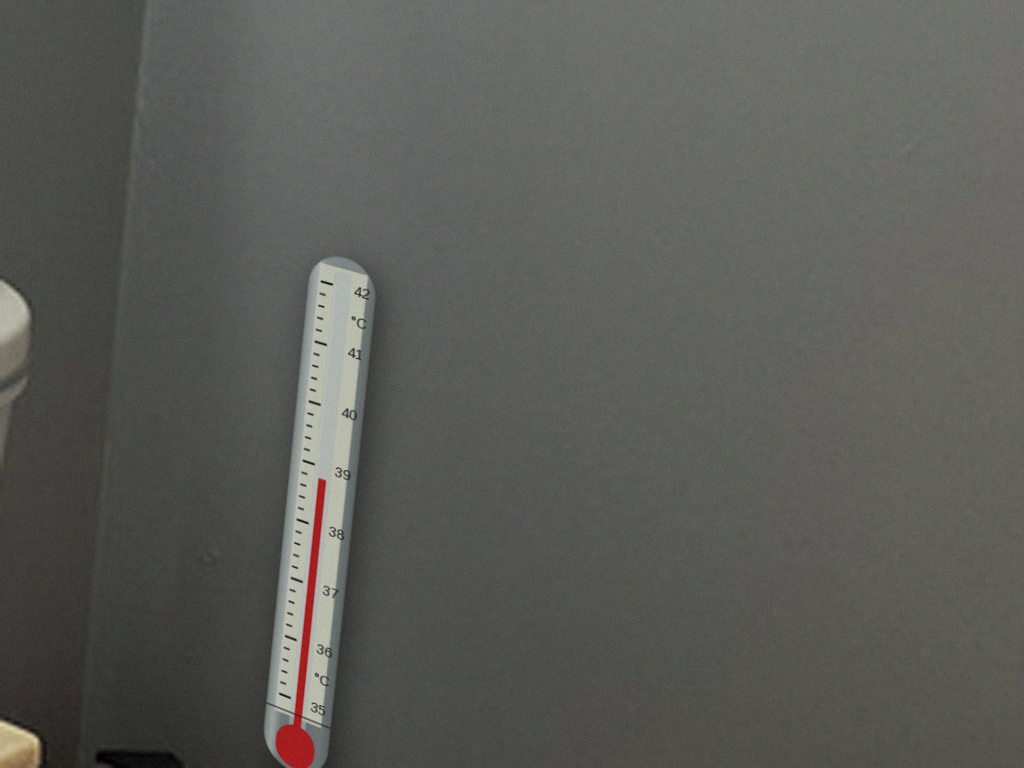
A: 38.8 °C
